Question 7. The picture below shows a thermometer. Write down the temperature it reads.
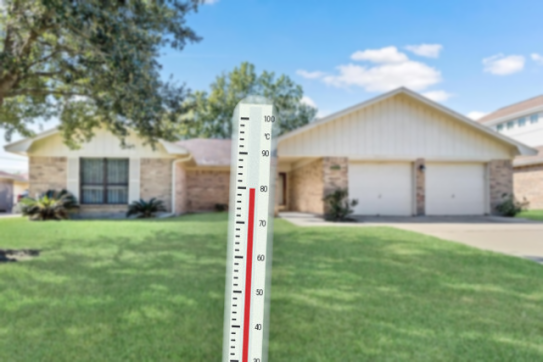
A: 80 °C
